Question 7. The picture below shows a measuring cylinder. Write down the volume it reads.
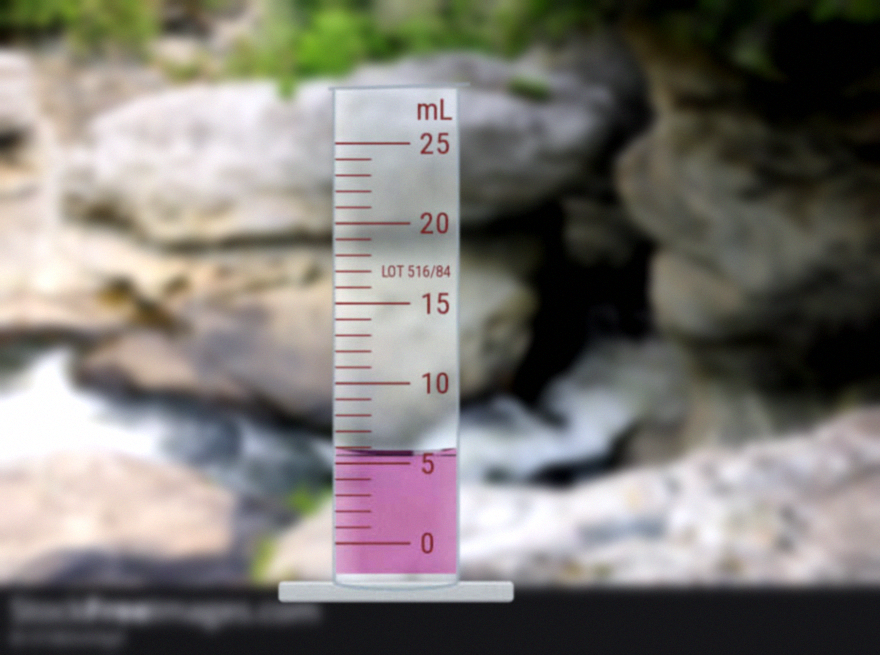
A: 5.5 mL
